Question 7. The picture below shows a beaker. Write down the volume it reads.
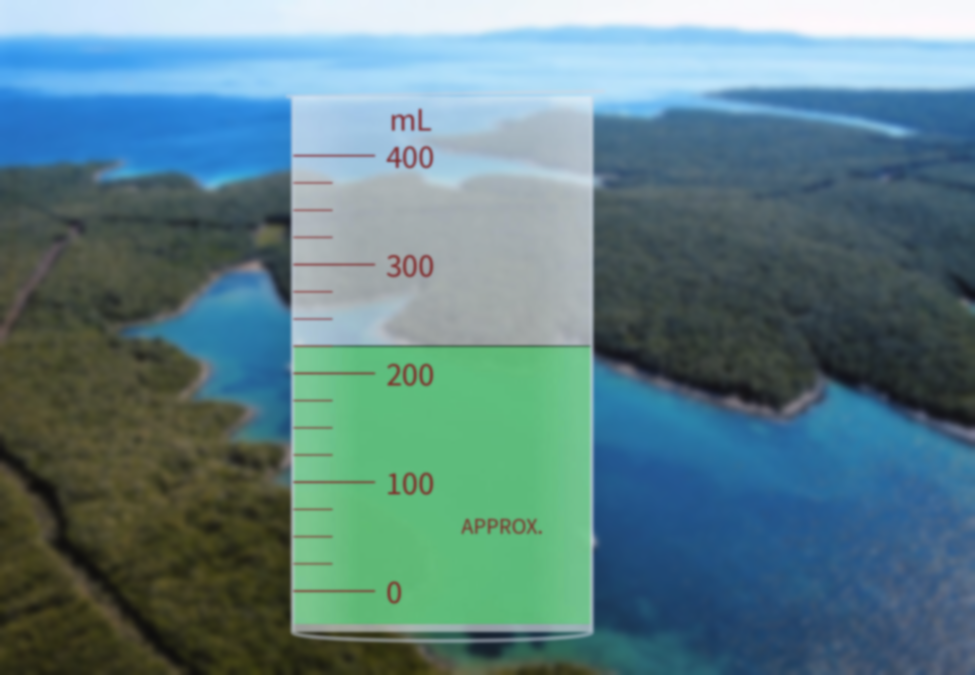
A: 225 mL
